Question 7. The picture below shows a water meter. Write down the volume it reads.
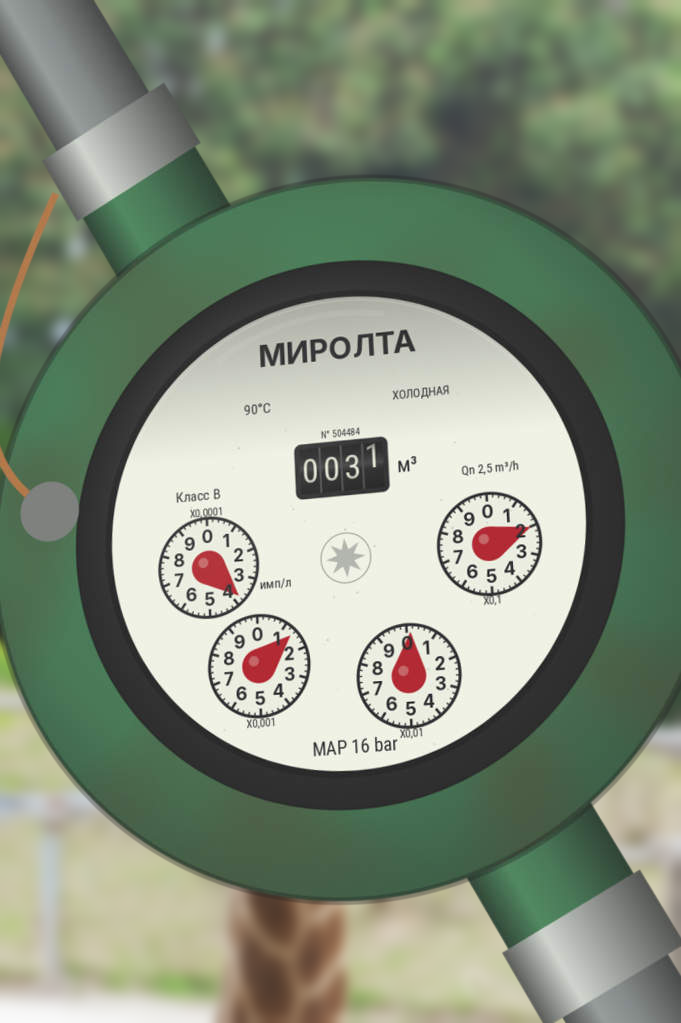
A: 31.2013 m³
